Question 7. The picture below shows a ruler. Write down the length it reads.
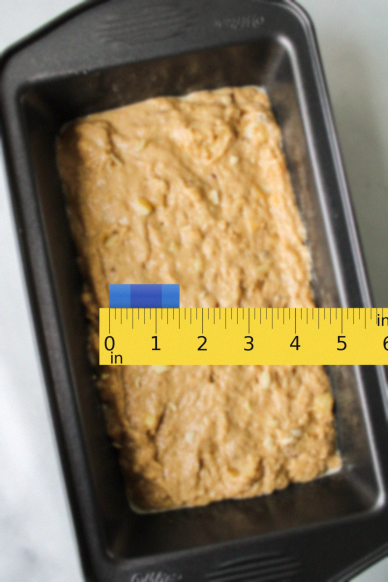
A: 1.5 in
